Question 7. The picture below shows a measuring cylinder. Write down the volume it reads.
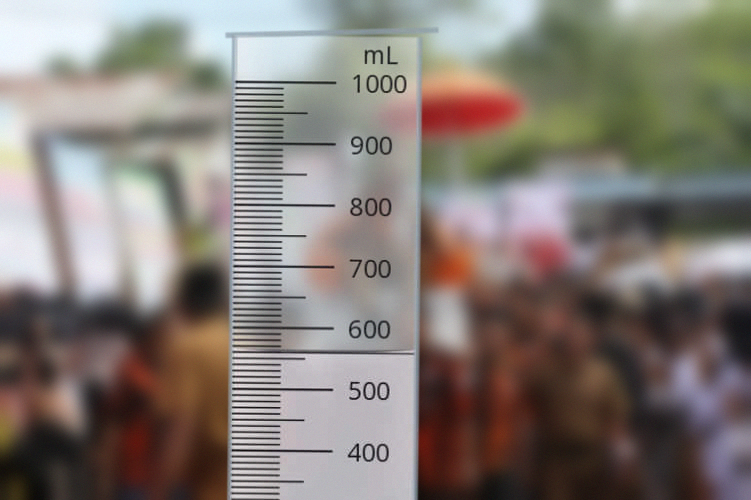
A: 560 mL
